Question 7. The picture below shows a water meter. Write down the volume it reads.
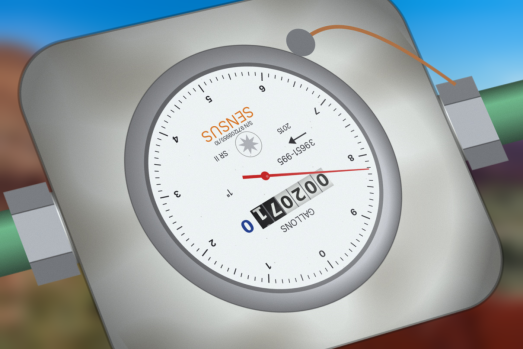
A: 20708.2 gal
